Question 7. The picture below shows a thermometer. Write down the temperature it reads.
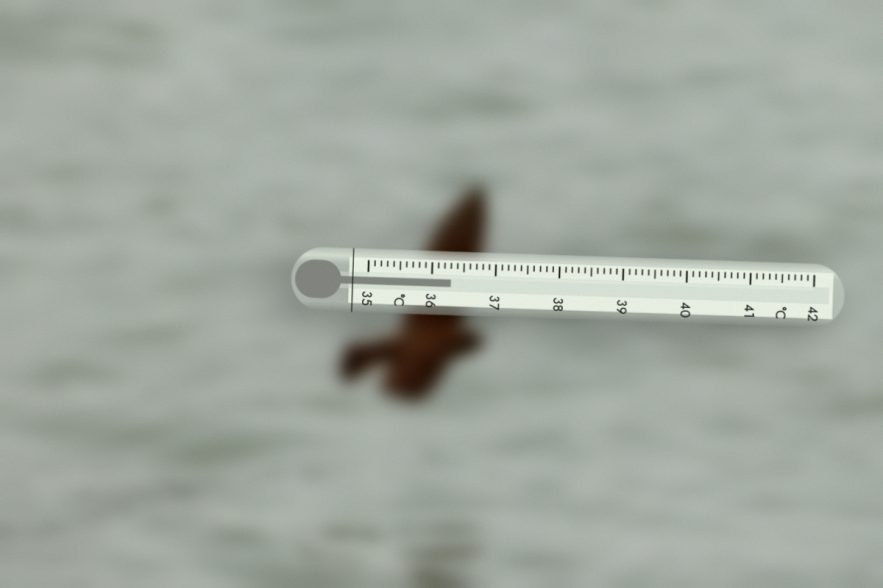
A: 36.3 °C
